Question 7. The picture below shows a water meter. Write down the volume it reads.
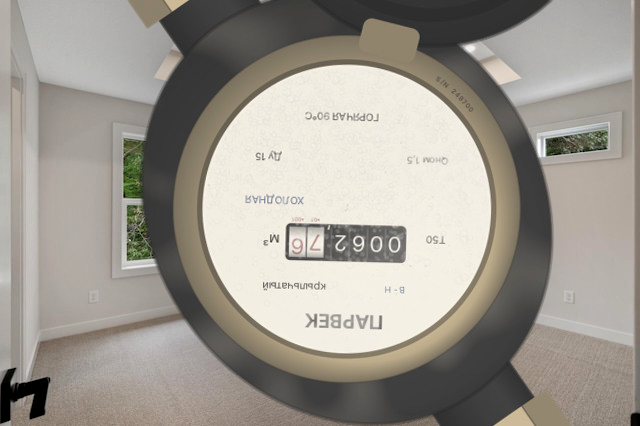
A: 62.76 m³
